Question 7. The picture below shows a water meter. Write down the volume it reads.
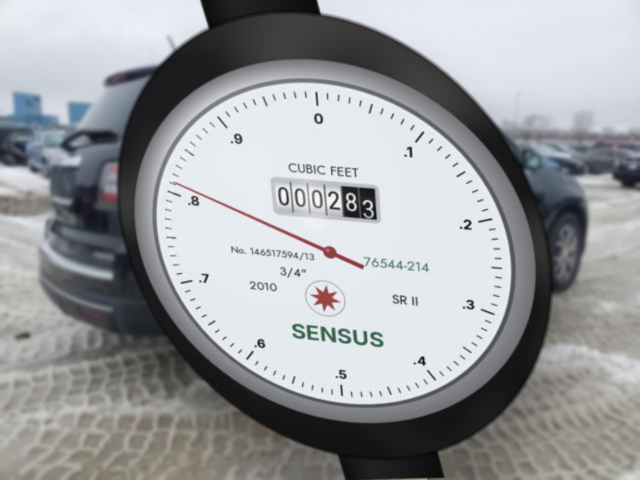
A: 282.81 ft³
